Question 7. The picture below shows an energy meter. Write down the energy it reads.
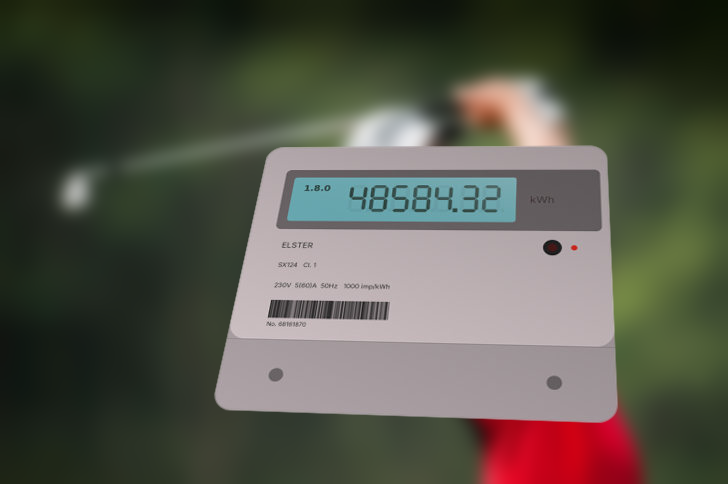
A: 48584.32 kWh
